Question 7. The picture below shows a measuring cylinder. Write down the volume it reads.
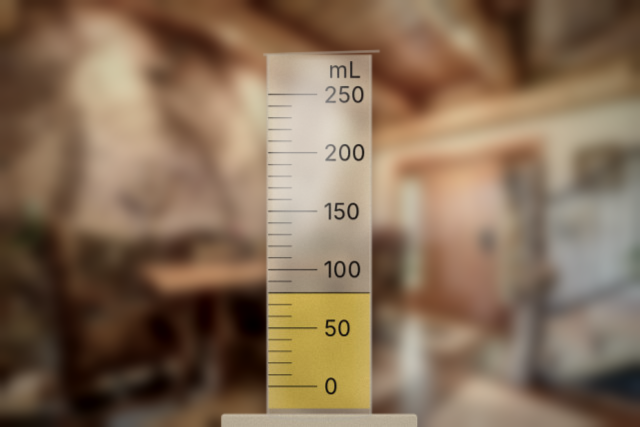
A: 80 mL
